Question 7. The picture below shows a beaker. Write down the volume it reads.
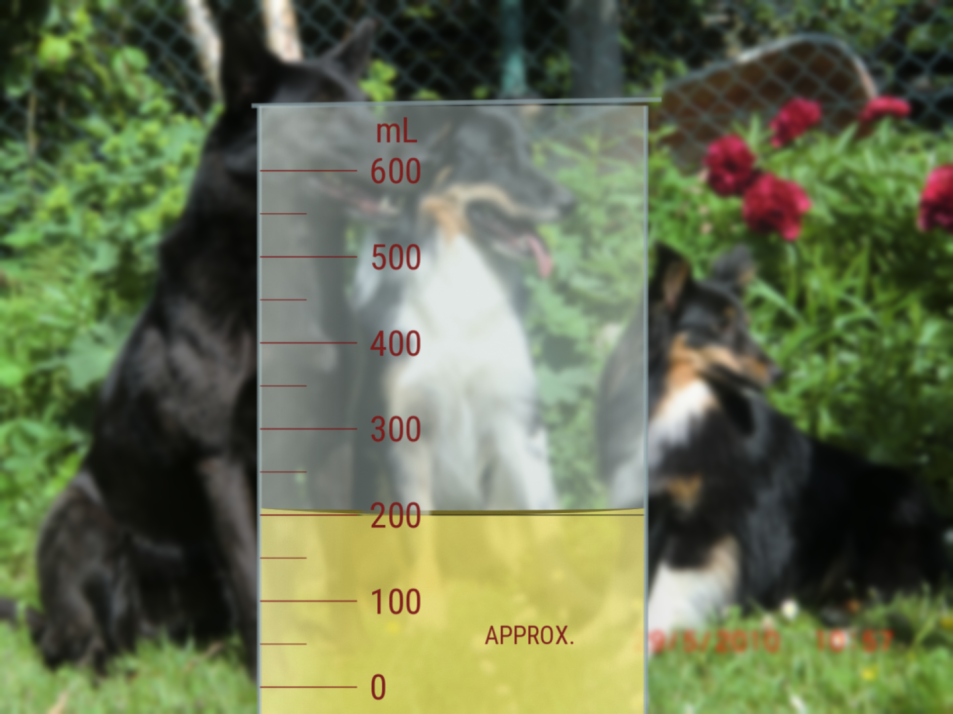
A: 200 mL
